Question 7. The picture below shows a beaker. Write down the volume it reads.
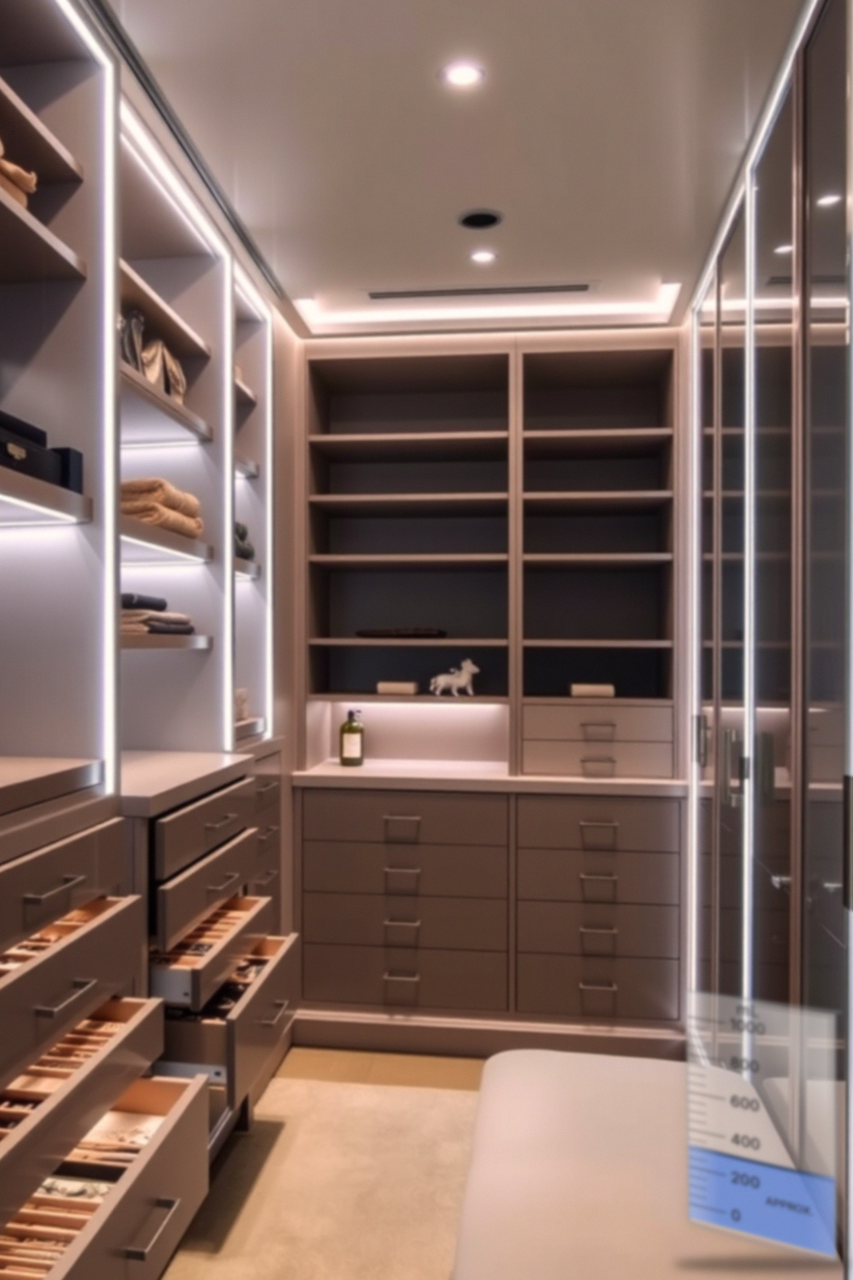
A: 300 mL
